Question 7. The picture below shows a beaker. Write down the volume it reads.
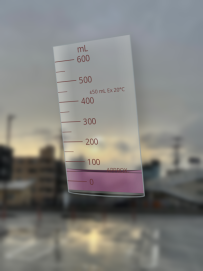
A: 50 mL
